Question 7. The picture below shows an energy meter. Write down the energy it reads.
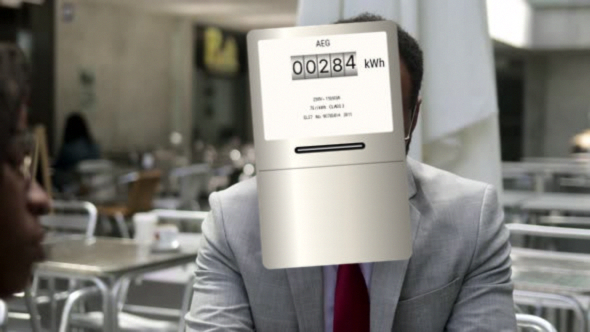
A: 284 kWh
